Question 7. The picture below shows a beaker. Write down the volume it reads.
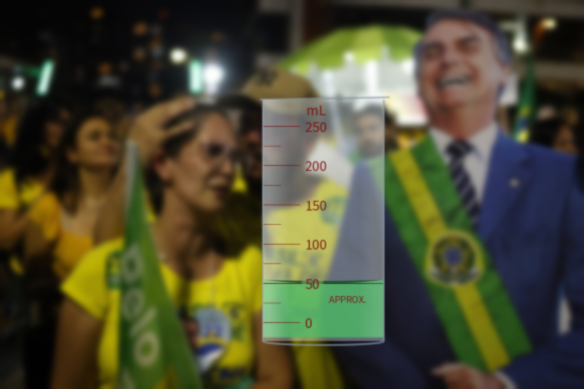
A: 50 mL
